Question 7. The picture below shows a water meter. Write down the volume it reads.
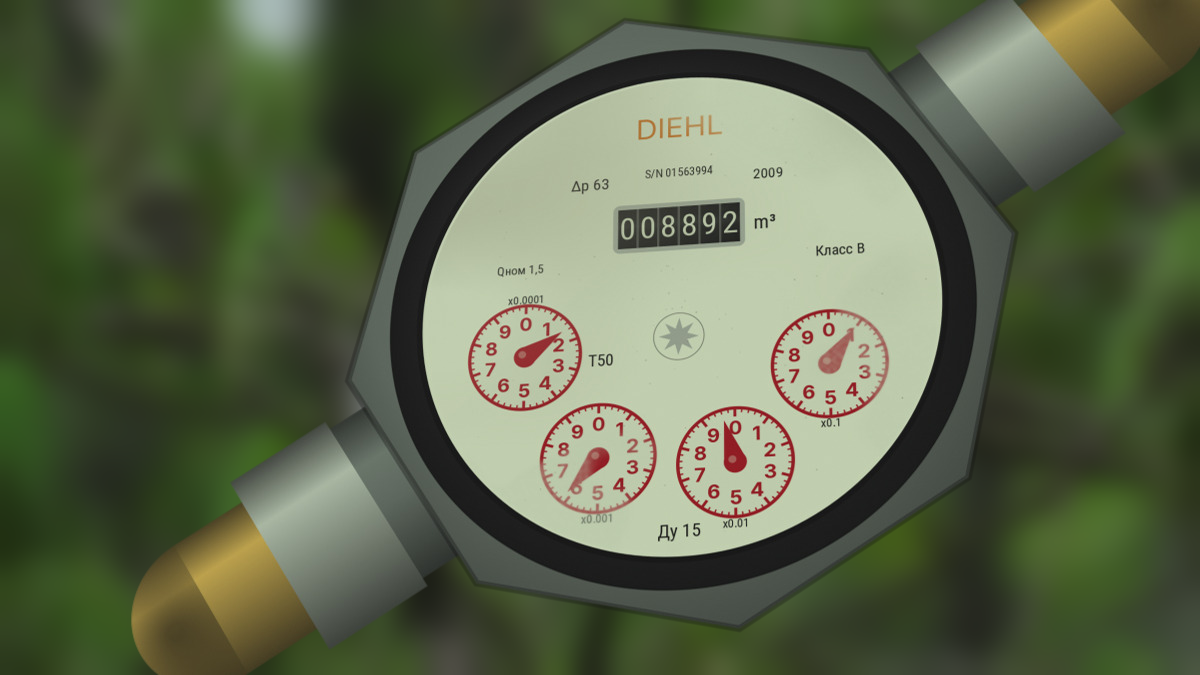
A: 8892.0961 m³
